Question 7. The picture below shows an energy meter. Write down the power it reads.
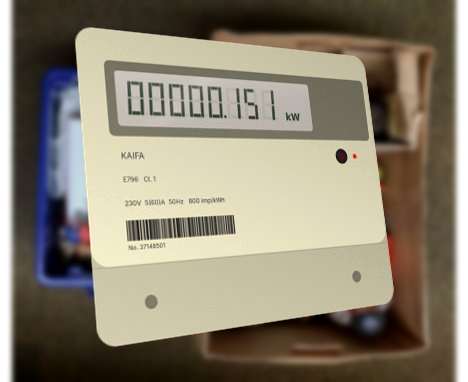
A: 0.151 kW
